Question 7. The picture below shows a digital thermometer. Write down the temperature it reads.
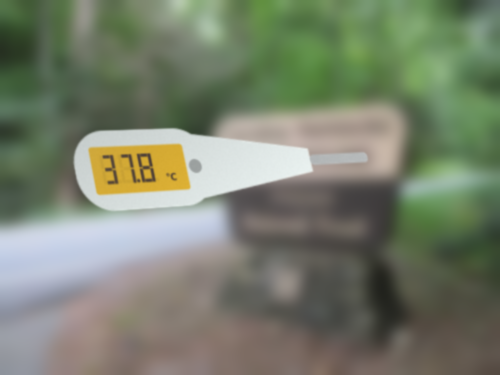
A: 37.8 °C
